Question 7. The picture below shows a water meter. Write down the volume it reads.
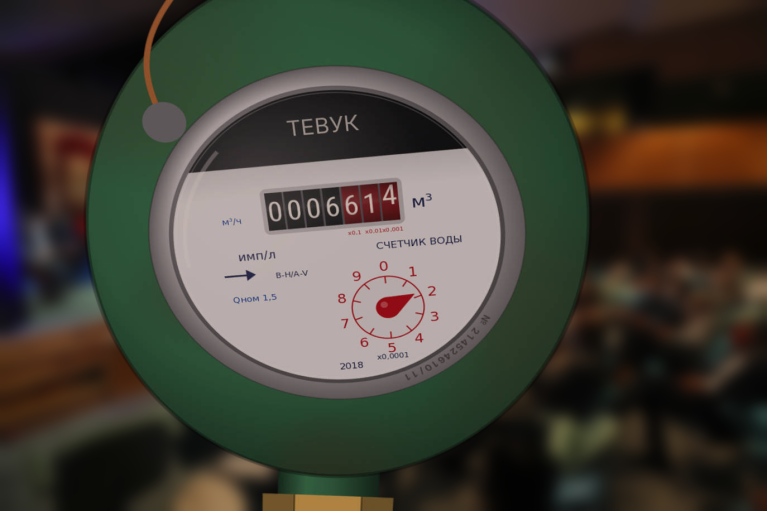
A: 6.6141 m³
